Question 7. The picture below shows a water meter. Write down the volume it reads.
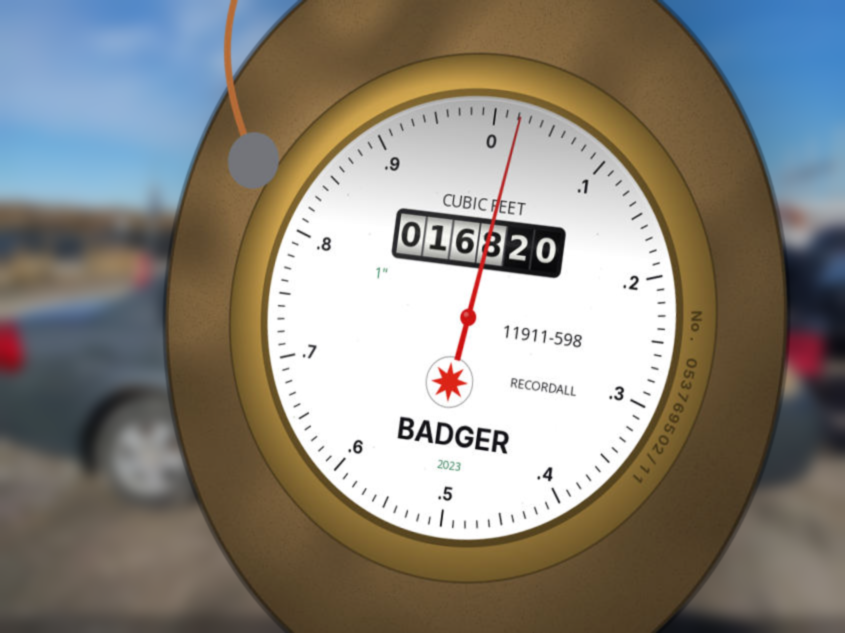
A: 16820.02 ft³
